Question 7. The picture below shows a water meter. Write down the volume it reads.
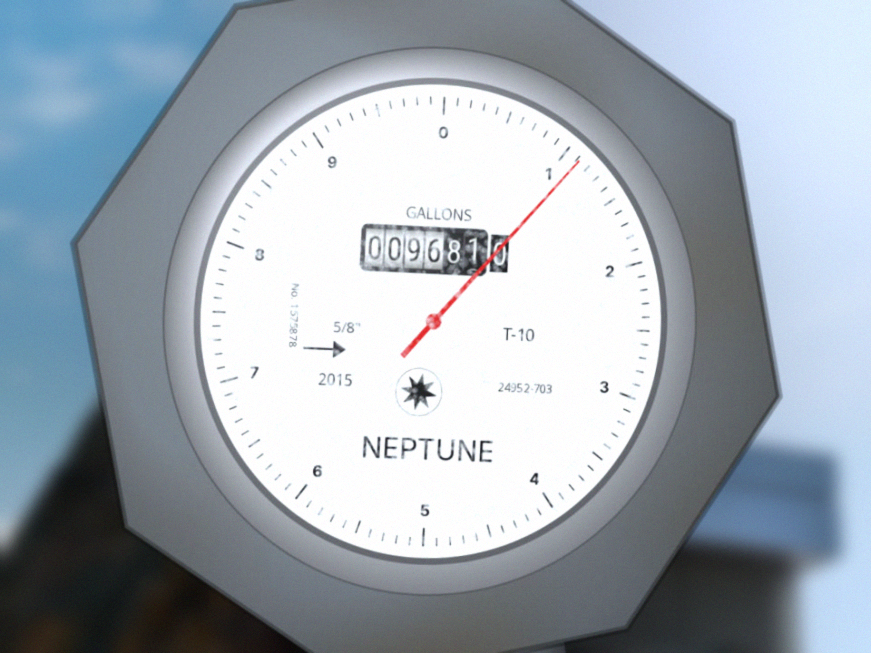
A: 96811.1 gal
